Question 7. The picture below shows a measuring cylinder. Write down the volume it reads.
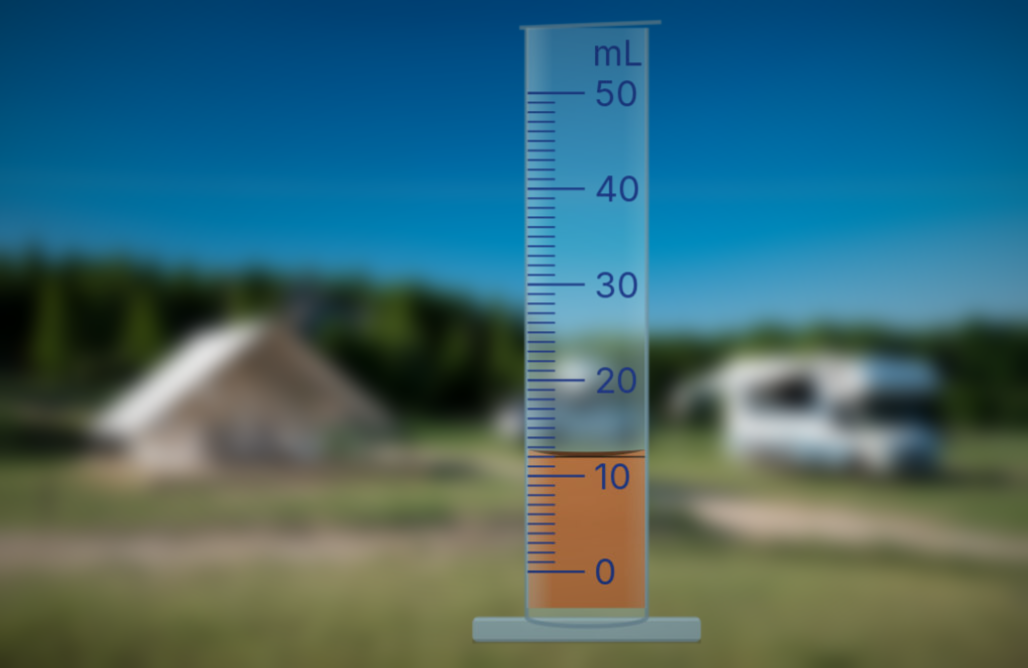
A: 12 mL
